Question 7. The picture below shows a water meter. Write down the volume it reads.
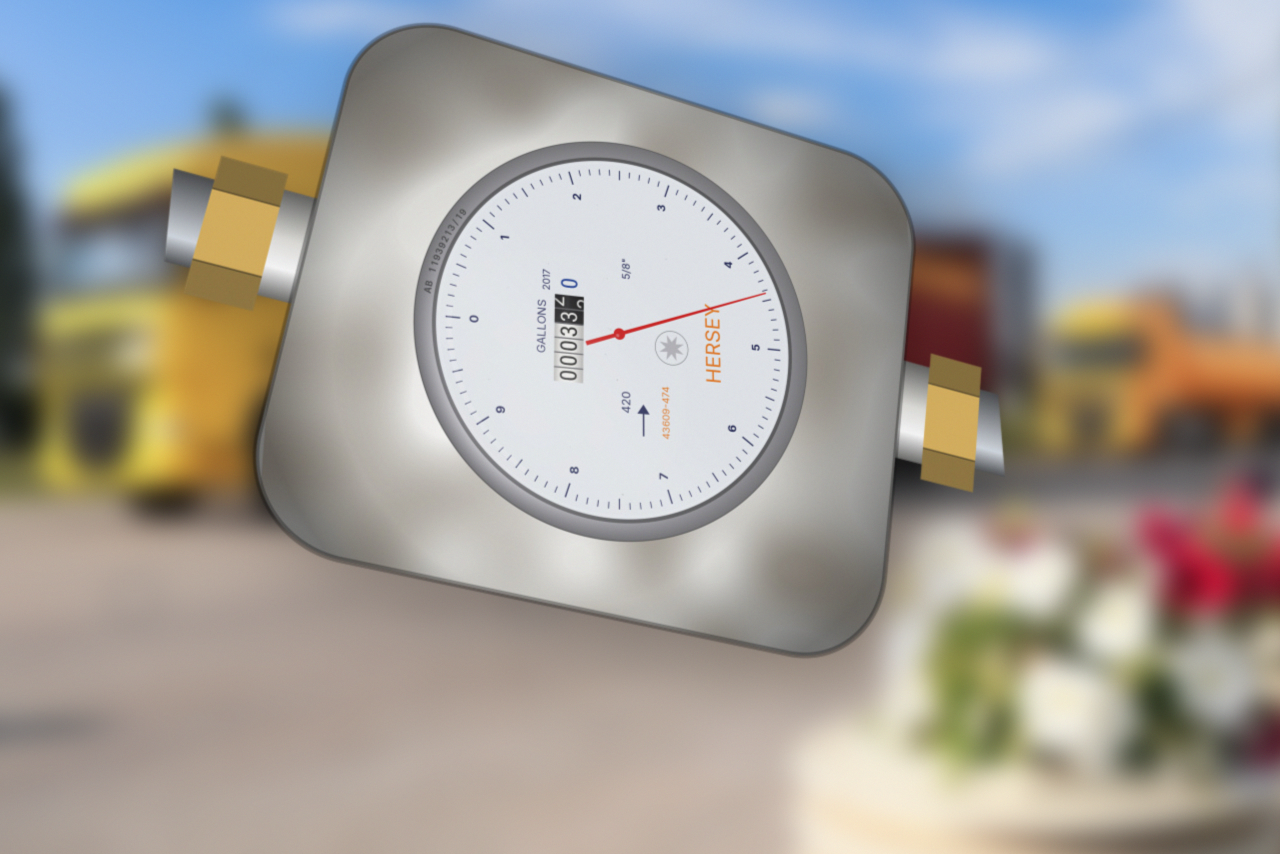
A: 3324.4 gal
